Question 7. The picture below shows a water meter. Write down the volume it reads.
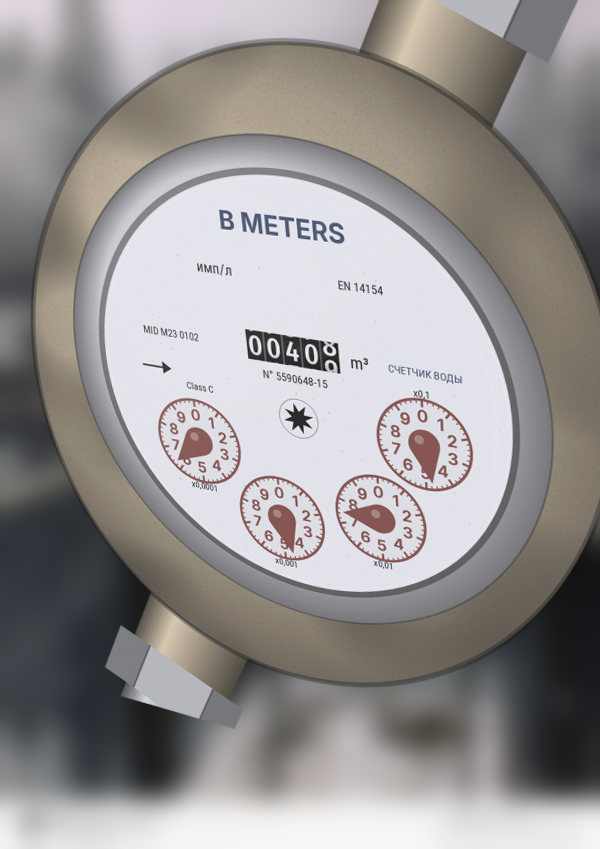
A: 408.4746 m³
